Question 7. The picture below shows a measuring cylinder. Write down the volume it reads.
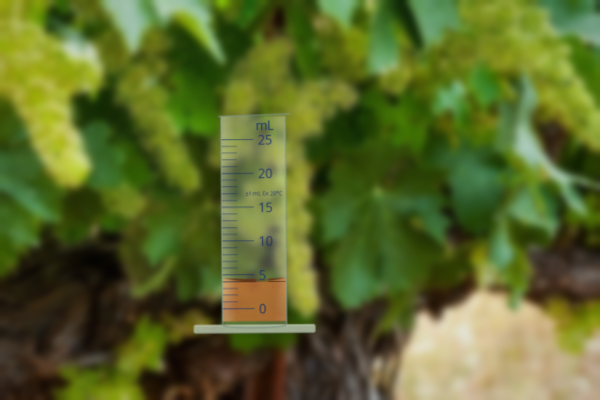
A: 4 mL
